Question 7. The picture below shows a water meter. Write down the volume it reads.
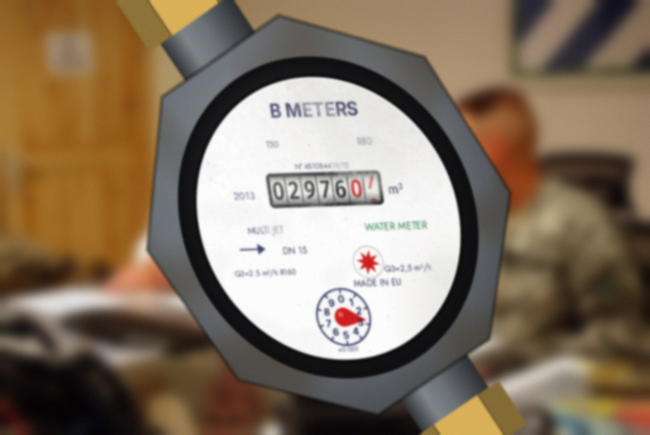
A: 2976.072 m³
